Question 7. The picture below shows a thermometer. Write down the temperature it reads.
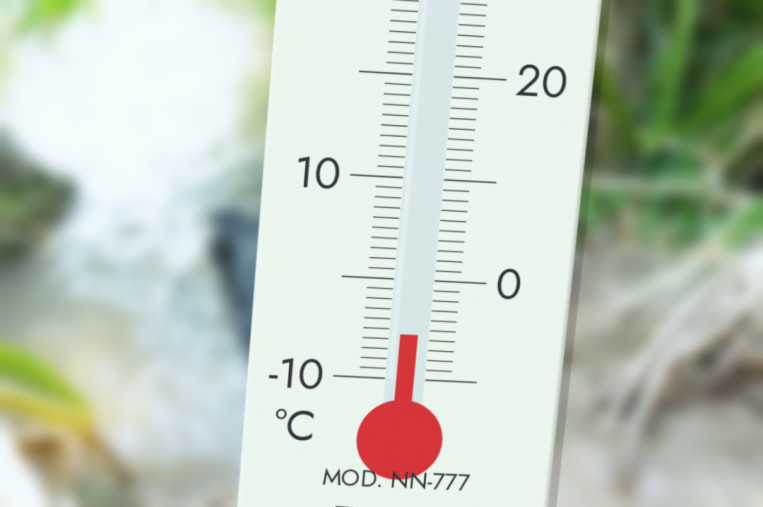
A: -5.5 °C
